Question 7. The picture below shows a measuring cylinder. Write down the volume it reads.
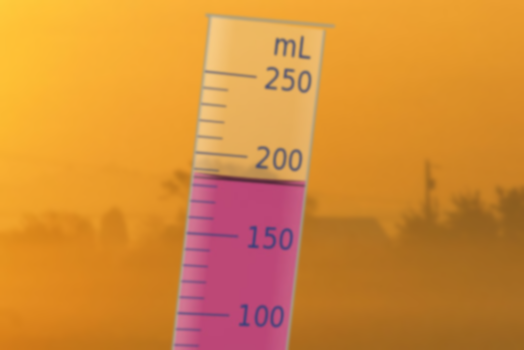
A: 185 mL
